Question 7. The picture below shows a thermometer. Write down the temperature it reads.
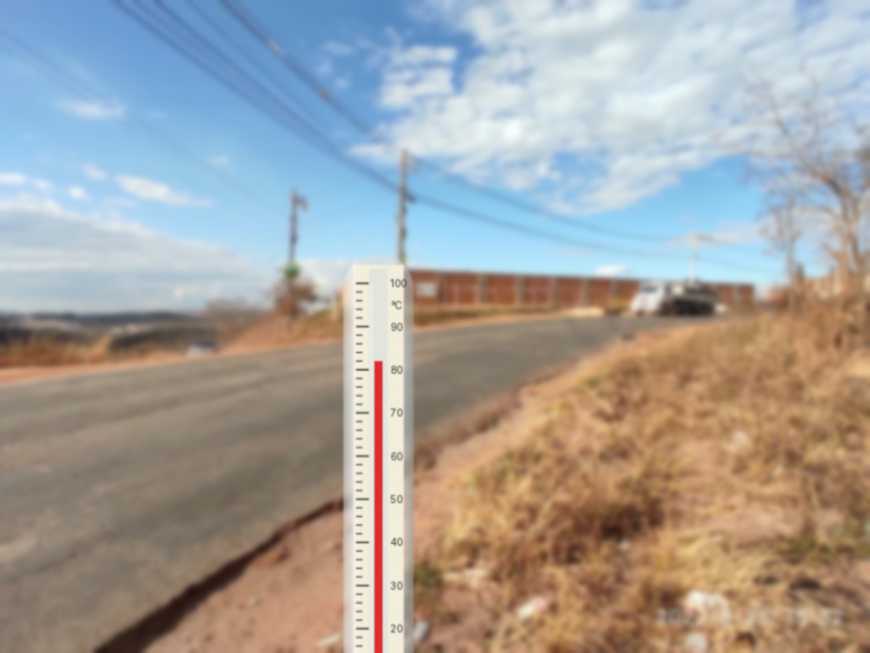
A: 82 °C
